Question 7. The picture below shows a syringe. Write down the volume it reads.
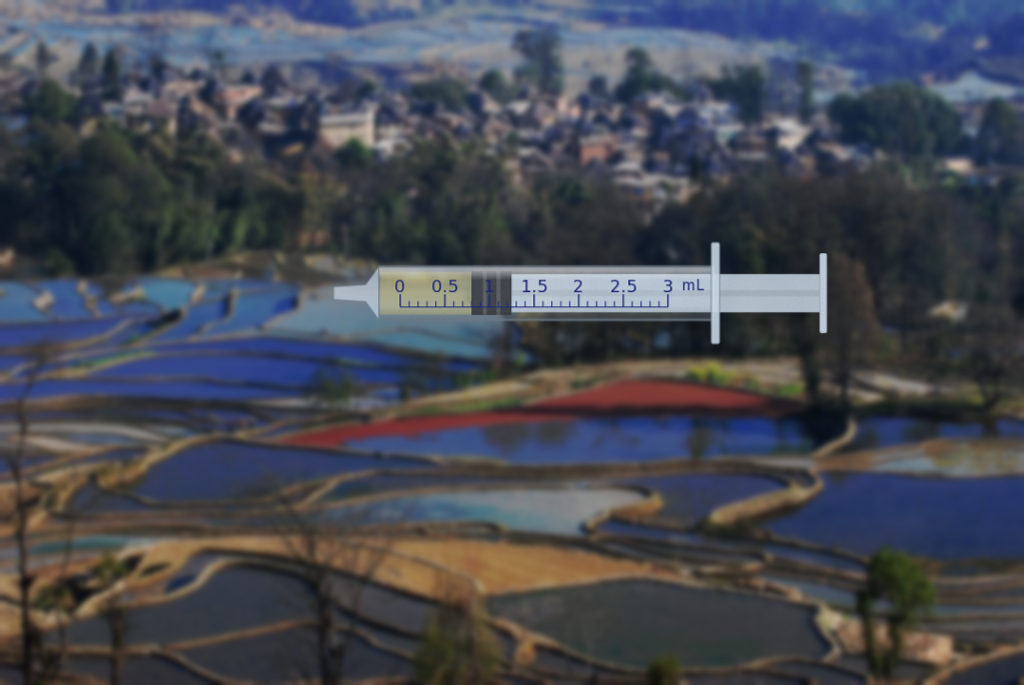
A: 0.8 mL
